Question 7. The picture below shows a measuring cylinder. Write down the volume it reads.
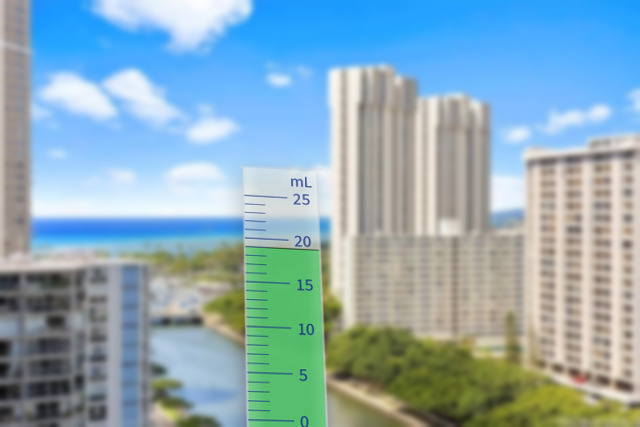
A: 19 mL
